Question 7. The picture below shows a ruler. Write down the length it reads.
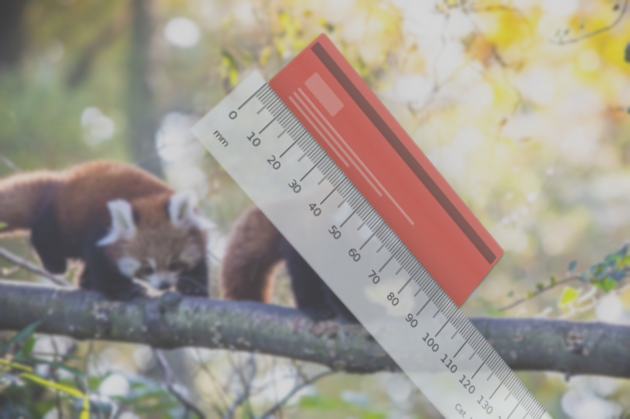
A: 100 mm
